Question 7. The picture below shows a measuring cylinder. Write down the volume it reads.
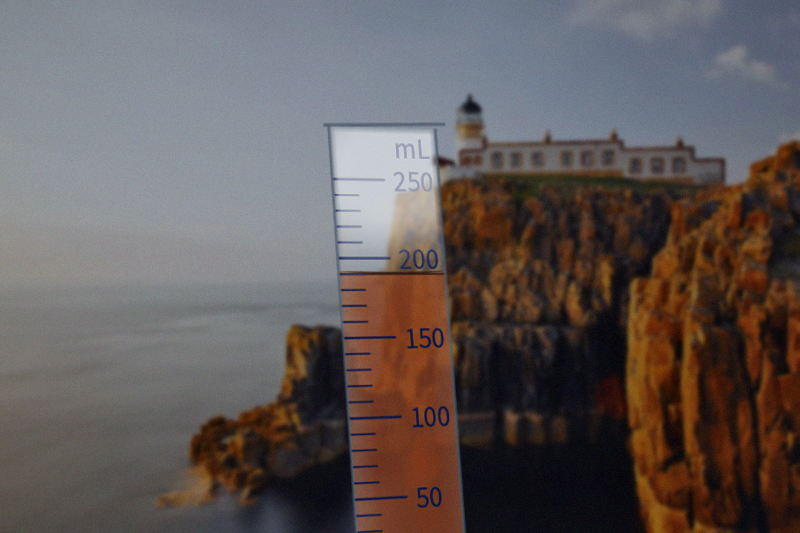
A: 190 mL
